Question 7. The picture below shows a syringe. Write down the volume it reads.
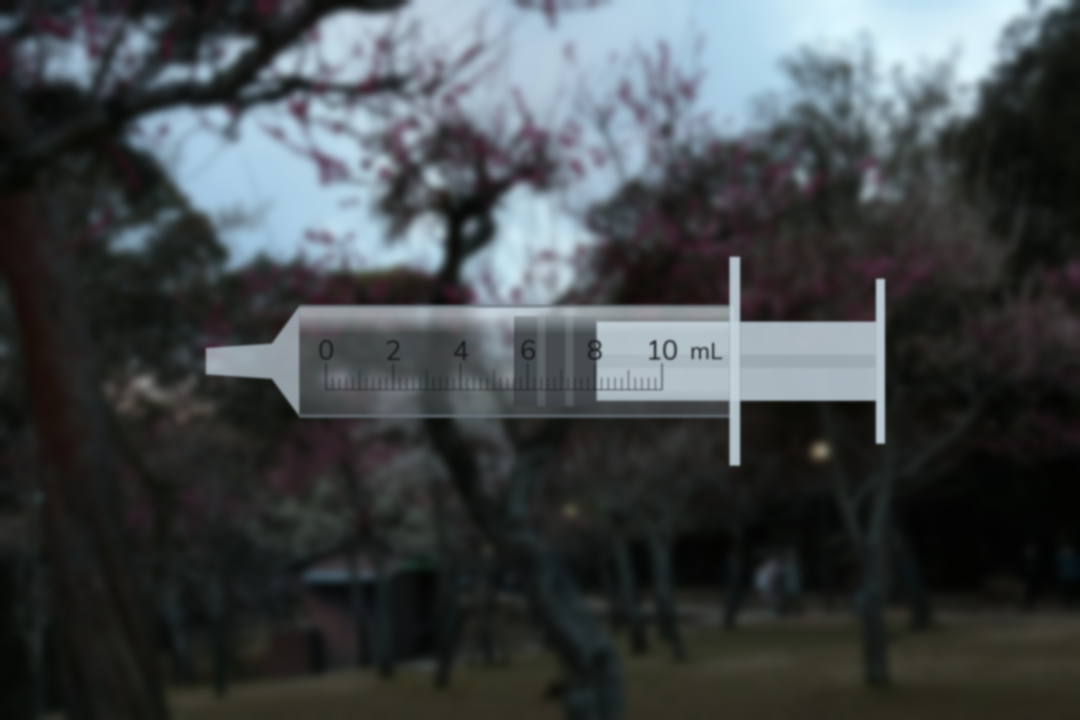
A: 5.6 mL
